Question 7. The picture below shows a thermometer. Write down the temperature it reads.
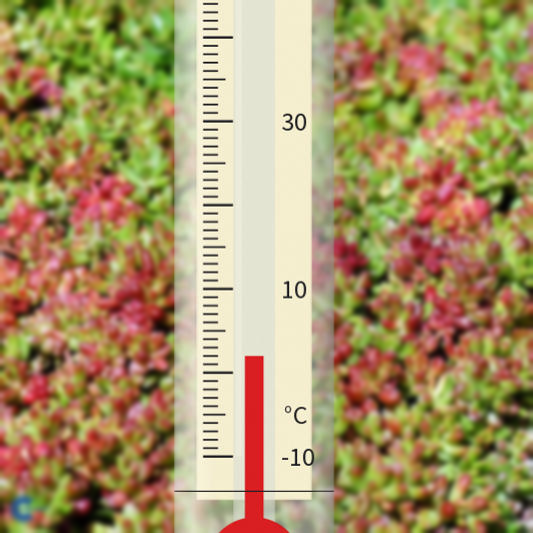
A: 2 °C
